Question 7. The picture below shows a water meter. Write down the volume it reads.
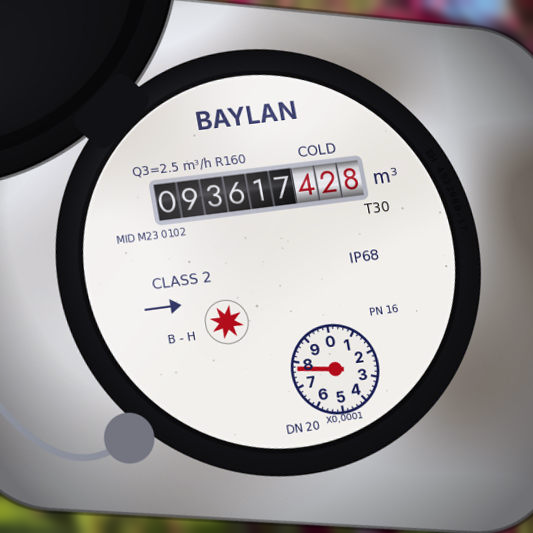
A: 93617.4287 m³
